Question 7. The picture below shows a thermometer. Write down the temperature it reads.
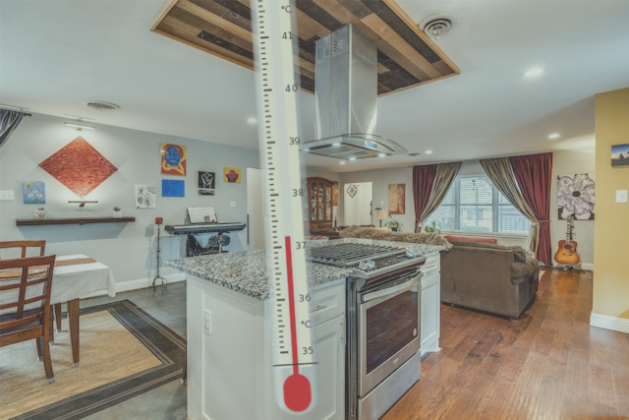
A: 37.2 °C
